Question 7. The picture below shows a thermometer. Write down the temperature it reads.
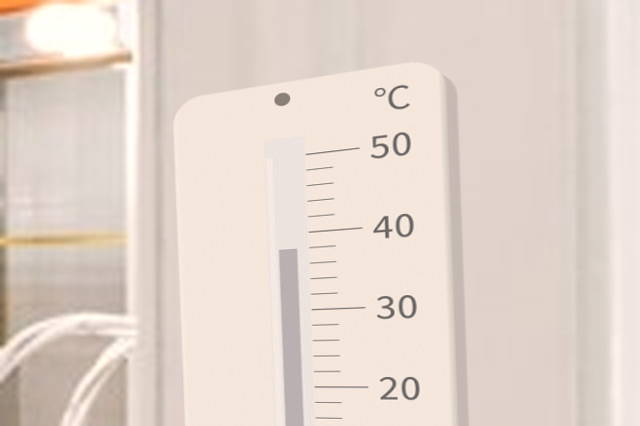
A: 38 °C
